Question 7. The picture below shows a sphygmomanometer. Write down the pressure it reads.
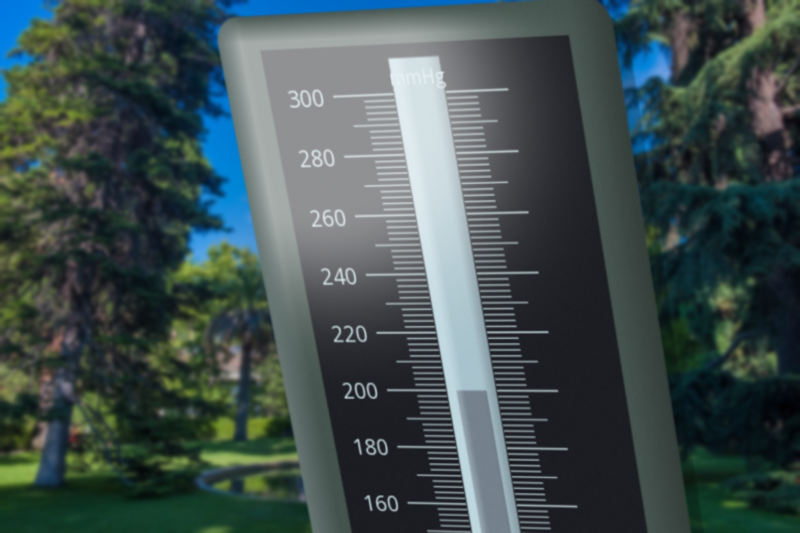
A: 200 mmHg
